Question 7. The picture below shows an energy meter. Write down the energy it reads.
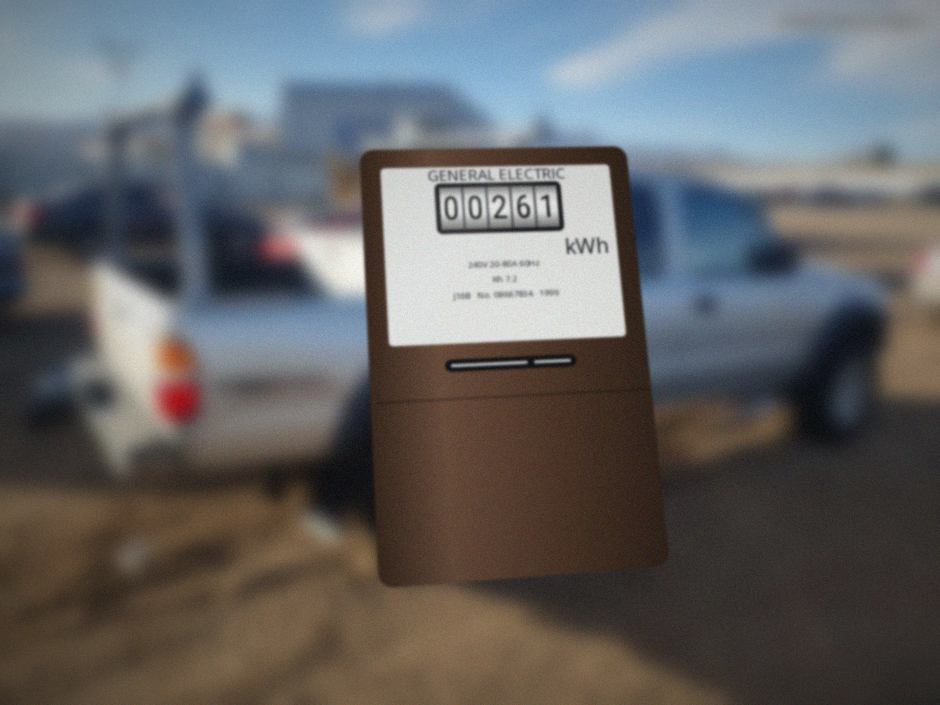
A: 261 kWh
